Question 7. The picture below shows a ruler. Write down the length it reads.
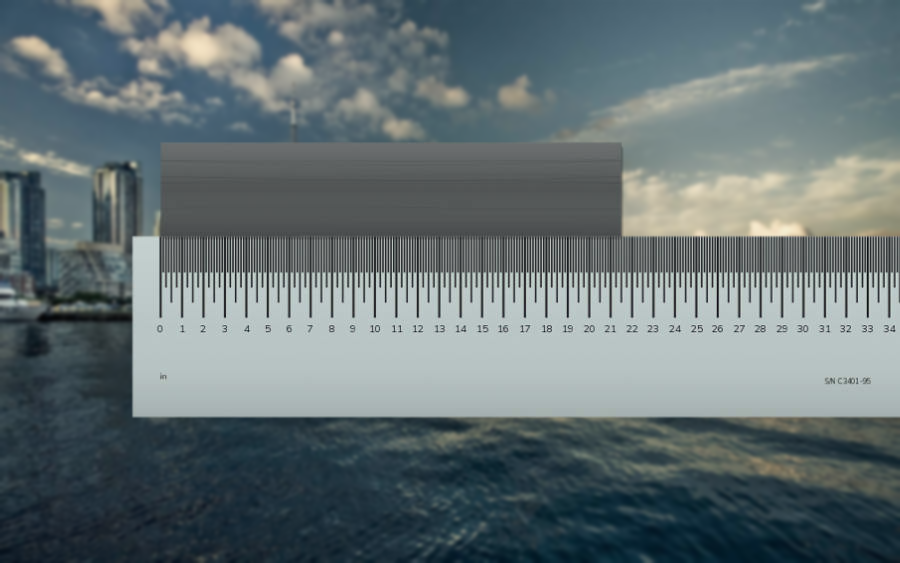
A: 21.5 in
